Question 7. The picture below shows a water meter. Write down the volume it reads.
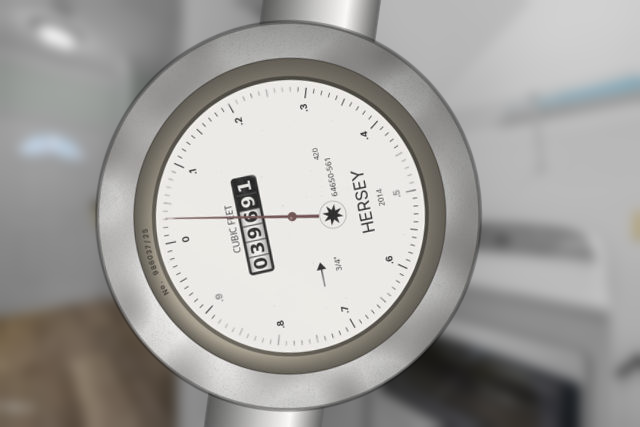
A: 39691.03 ft³
